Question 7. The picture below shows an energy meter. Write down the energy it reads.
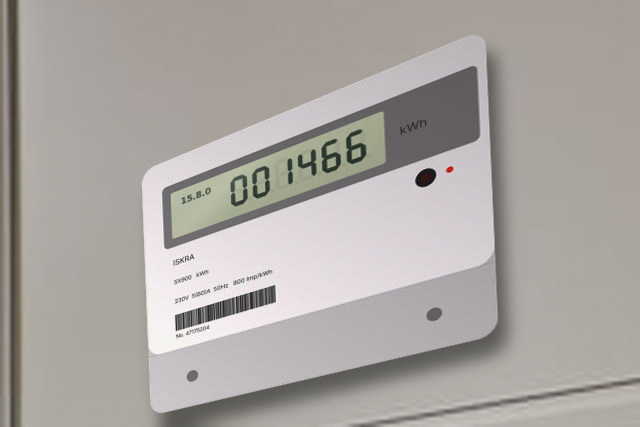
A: 1466 kWh
